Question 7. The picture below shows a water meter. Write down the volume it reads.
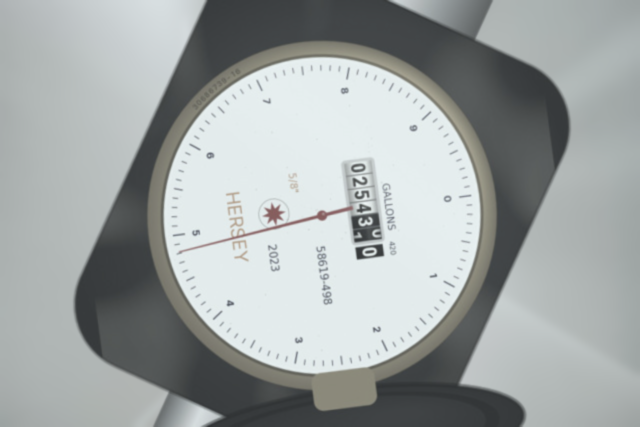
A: 254304.8 gal
